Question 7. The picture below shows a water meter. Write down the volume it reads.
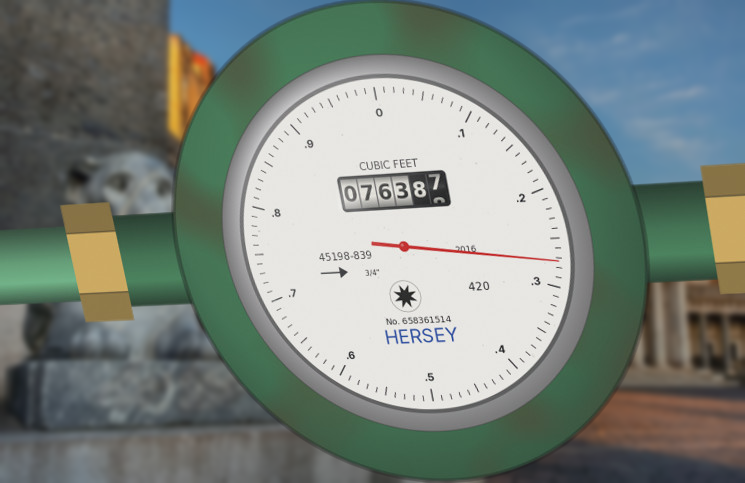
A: 76387.27 ft³
